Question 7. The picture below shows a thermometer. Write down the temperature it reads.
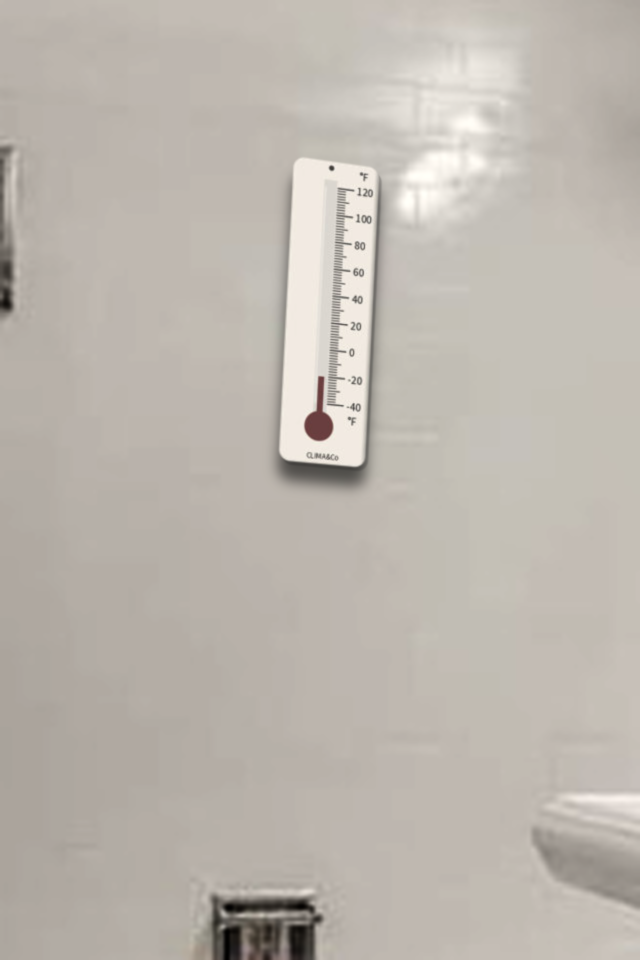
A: -20 °F
